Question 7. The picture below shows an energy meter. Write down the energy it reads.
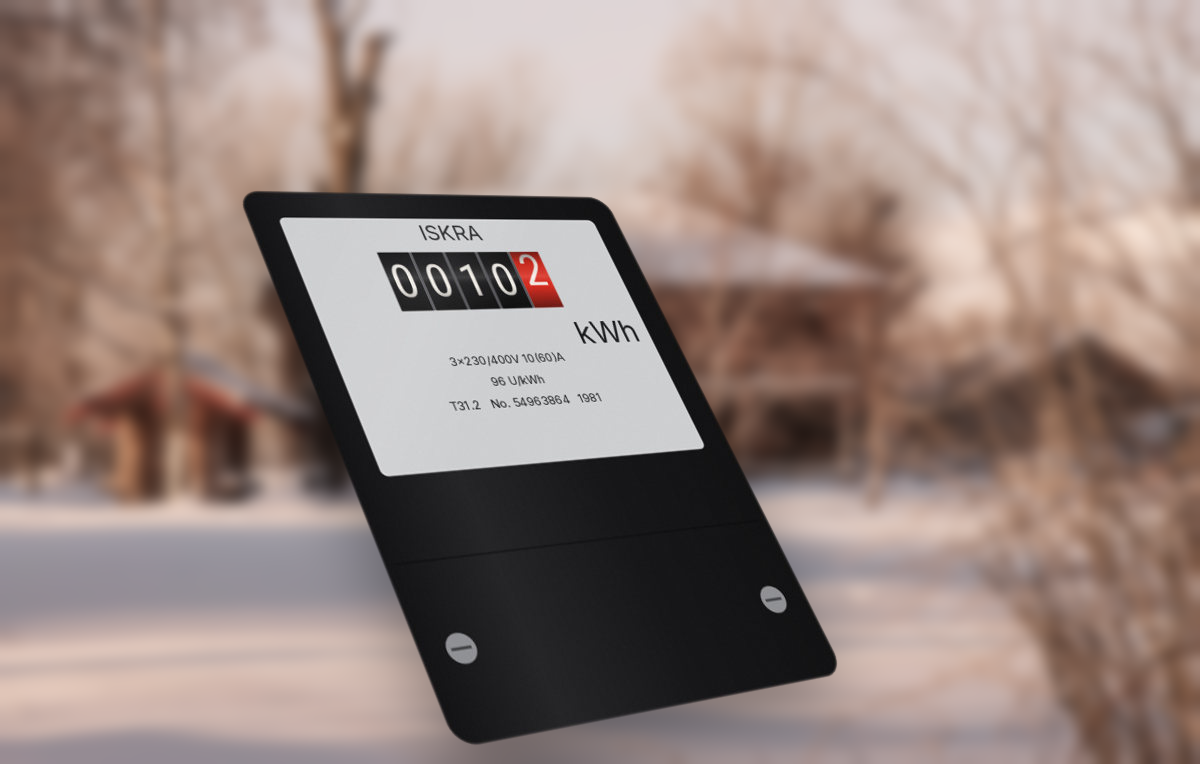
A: 10.2 kWh
